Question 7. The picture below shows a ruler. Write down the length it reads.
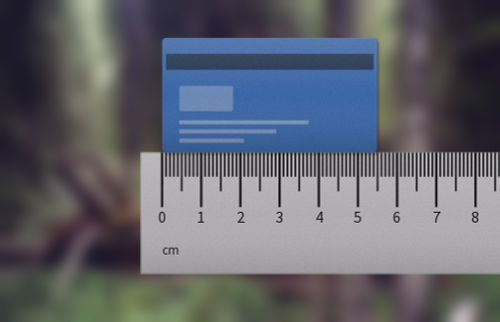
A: 5.5 cm
